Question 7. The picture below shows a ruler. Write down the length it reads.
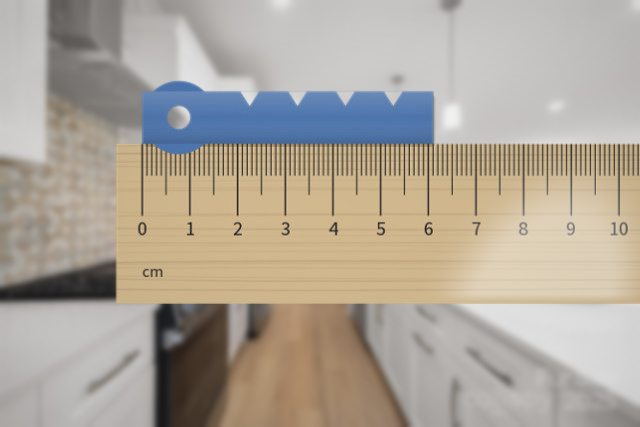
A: 6.1 cm
